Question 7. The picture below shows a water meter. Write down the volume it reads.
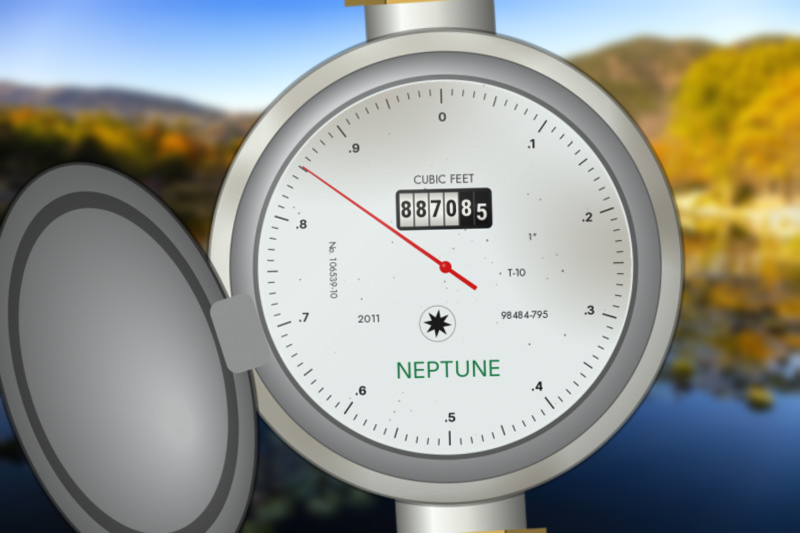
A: 887084.85 ft³
